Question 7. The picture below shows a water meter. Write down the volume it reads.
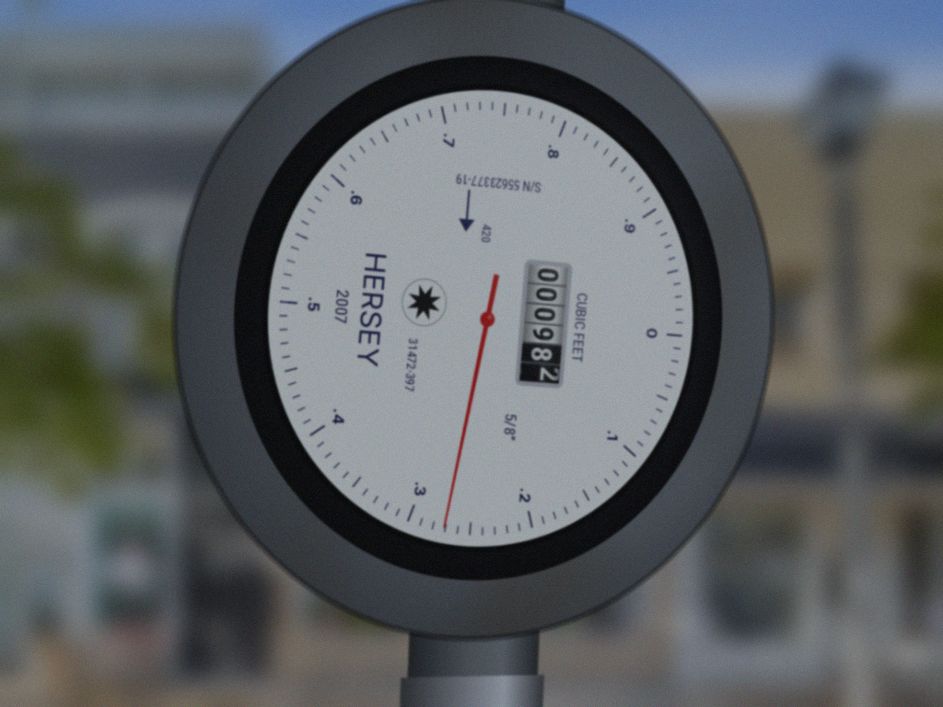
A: 982.27 ft³
